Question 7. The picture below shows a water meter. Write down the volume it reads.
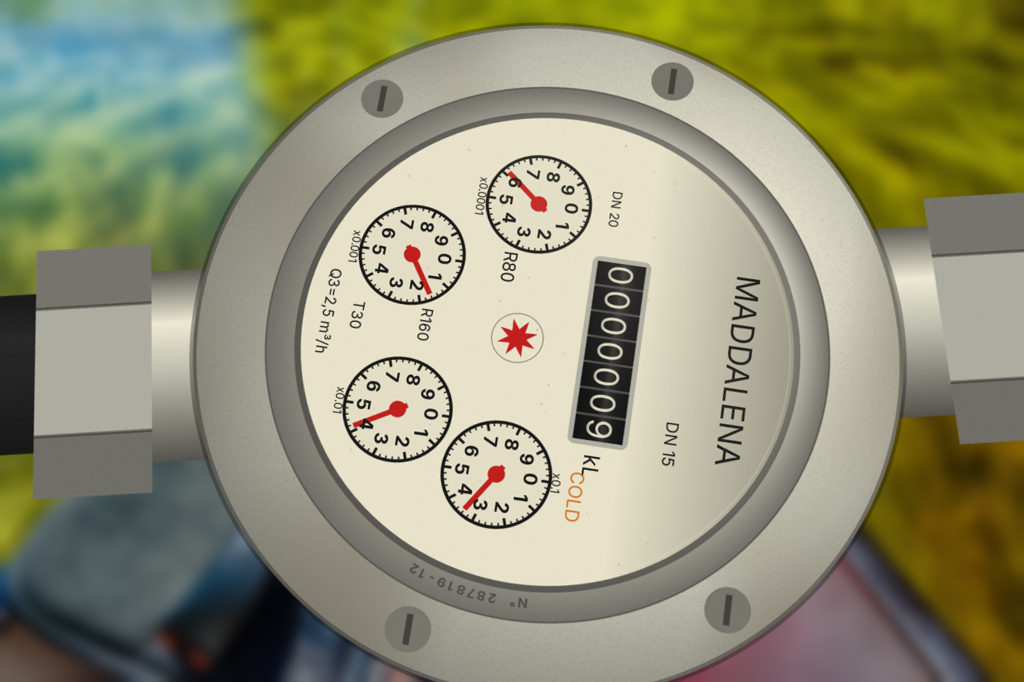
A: 9.3416 kL
